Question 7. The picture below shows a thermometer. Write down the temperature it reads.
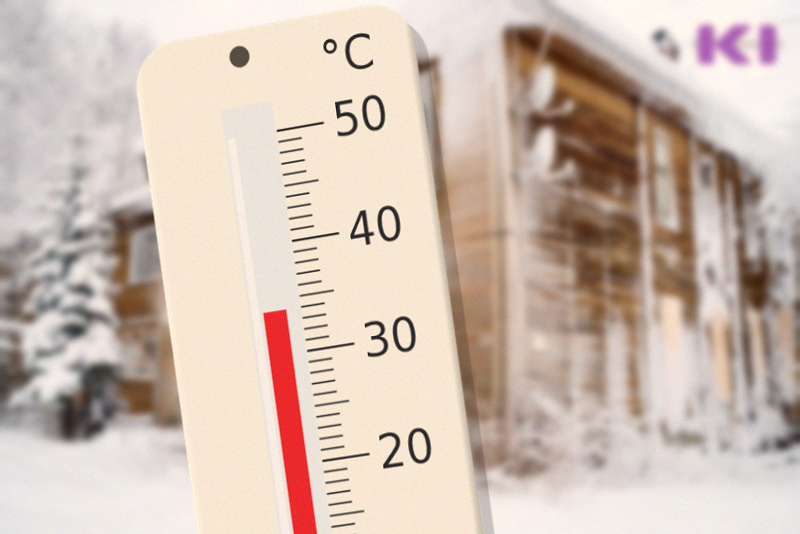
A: 34 °C
